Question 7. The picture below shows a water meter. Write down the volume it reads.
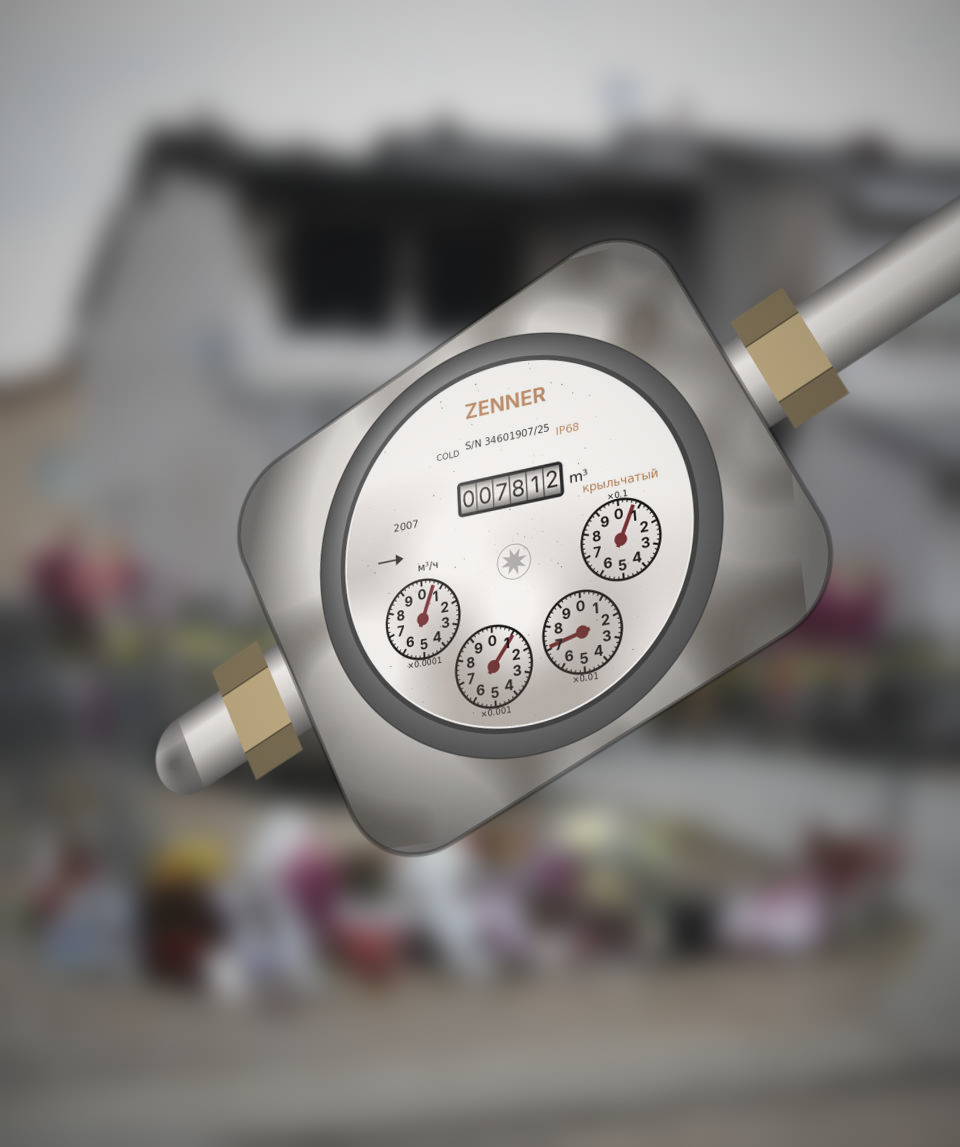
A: 7812.0710 m³
